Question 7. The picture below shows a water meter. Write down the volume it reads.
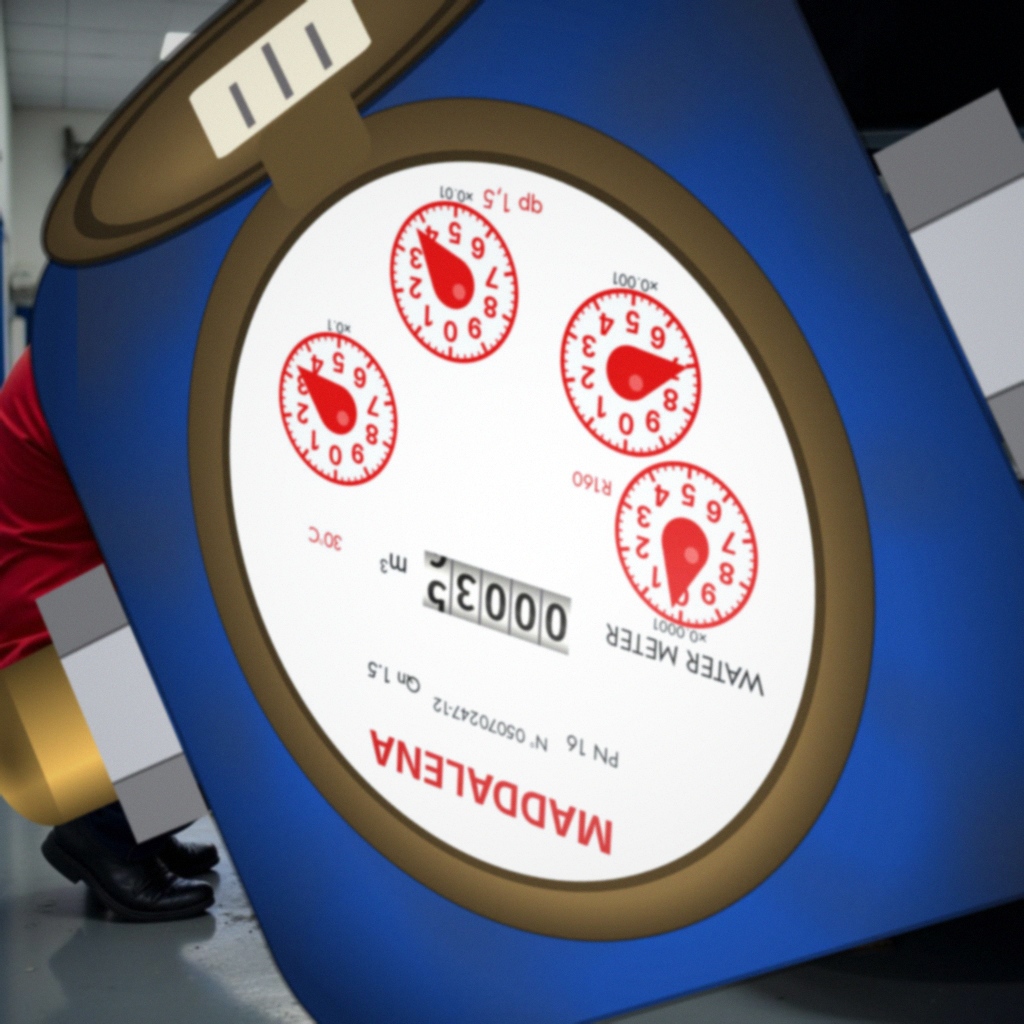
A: 35.3370 m³
